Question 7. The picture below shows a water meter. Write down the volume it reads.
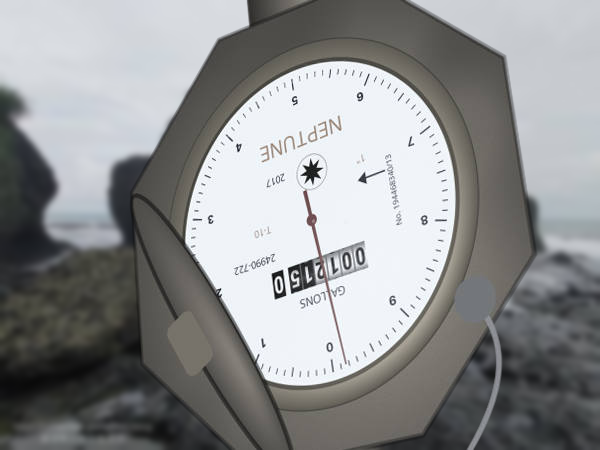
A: 12149.8 gal
